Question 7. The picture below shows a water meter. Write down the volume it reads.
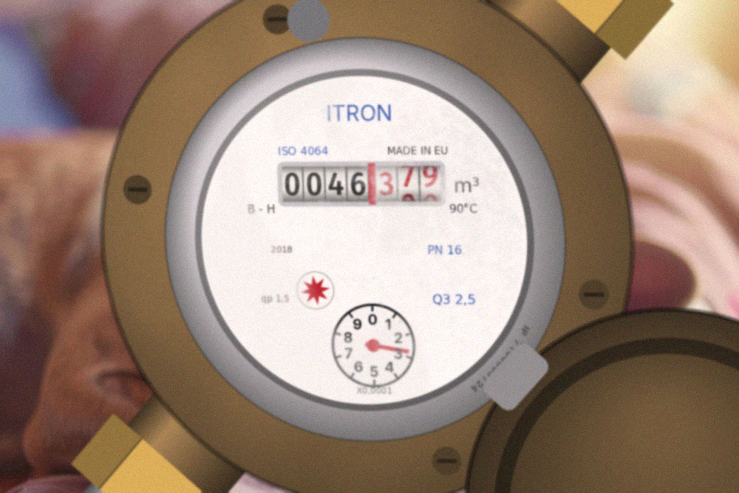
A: 46.3792 m³
